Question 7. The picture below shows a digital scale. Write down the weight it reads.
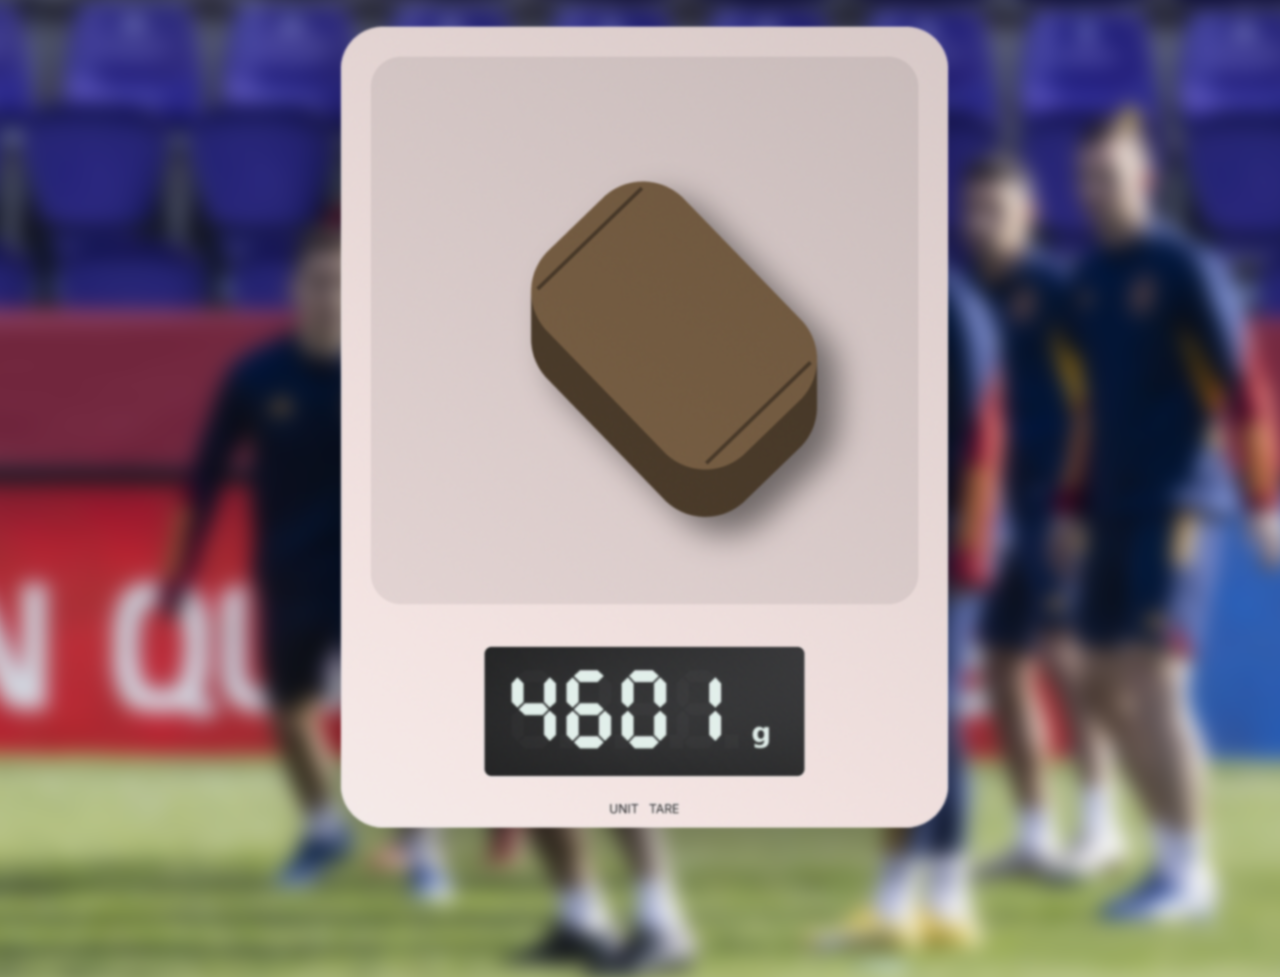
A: 4601 g
